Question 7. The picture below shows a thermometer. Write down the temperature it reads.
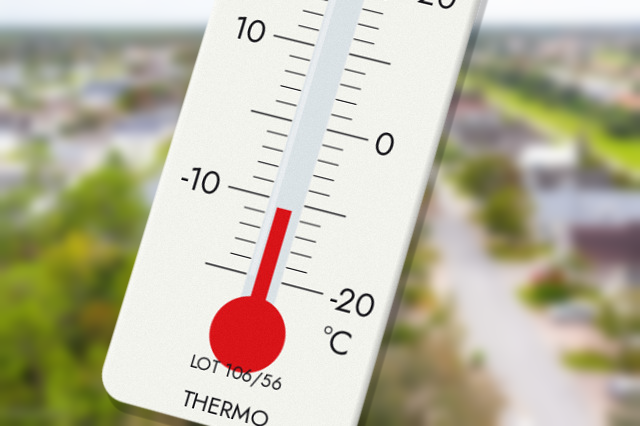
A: -11 °C
